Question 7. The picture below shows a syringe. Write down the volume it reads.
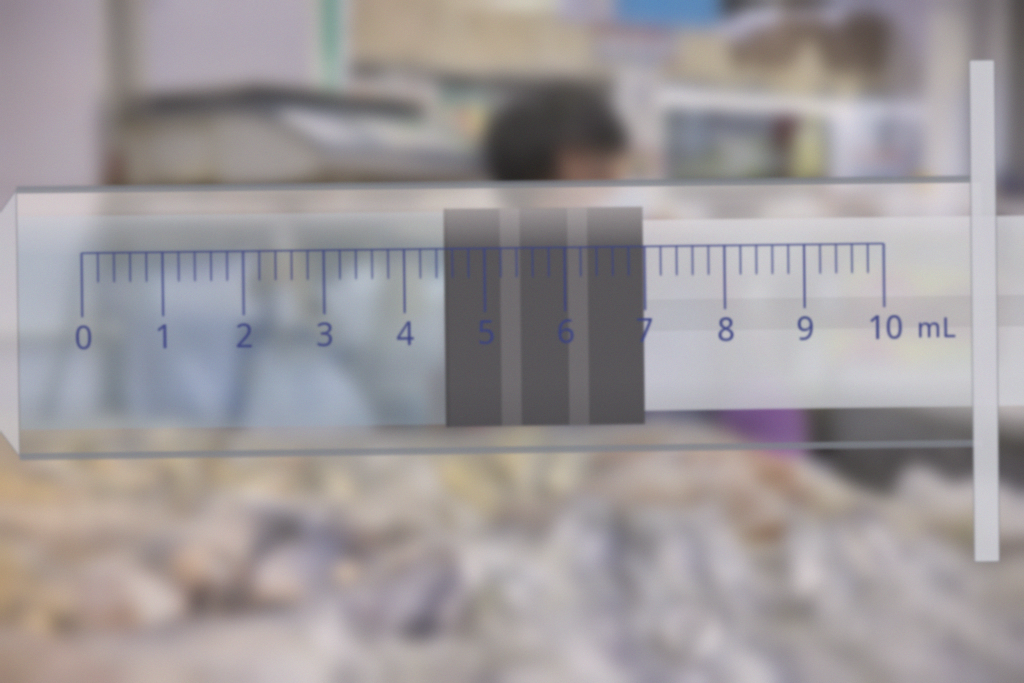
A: 4.5 mL
